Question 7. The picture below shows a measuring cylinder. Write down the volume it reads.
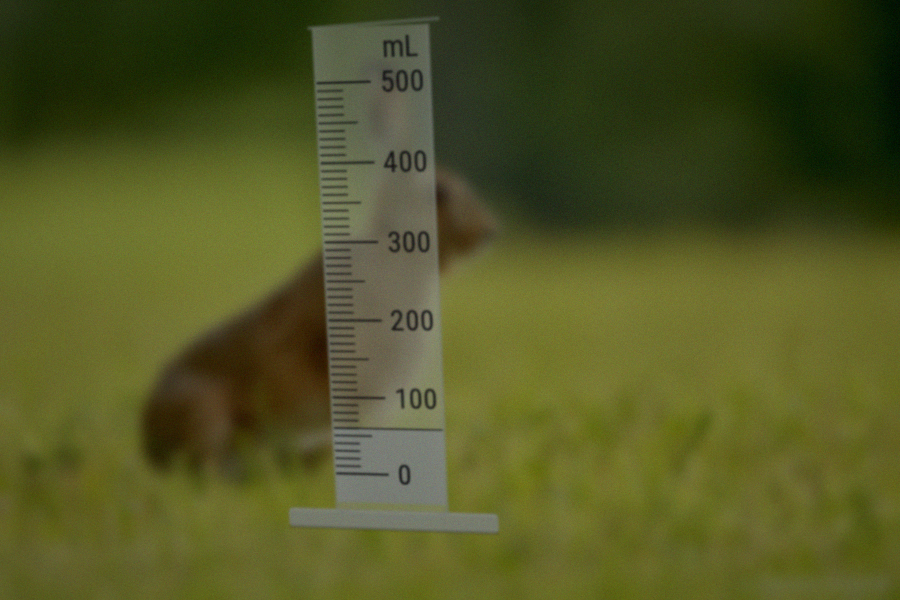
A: 60 mL
